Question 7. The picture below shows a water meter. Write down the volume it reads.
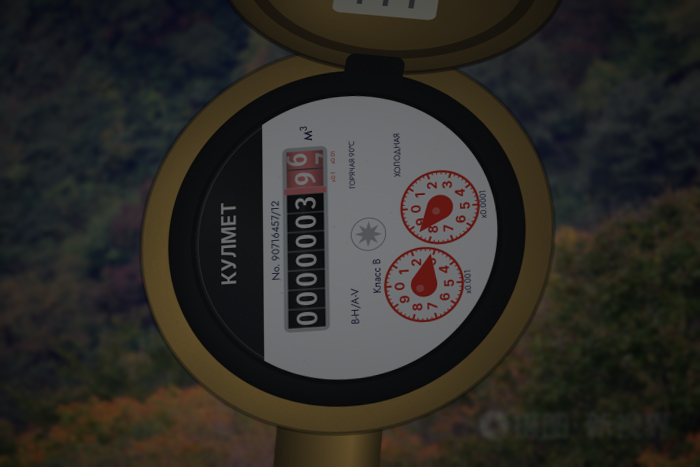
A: 3.9628 m³
